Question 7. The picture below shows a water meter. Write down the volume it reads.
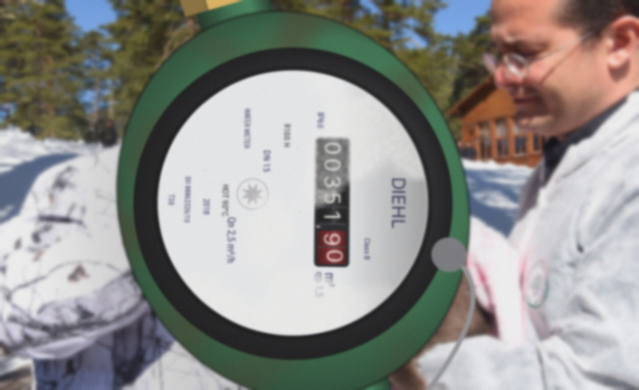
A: 351.90 m³
